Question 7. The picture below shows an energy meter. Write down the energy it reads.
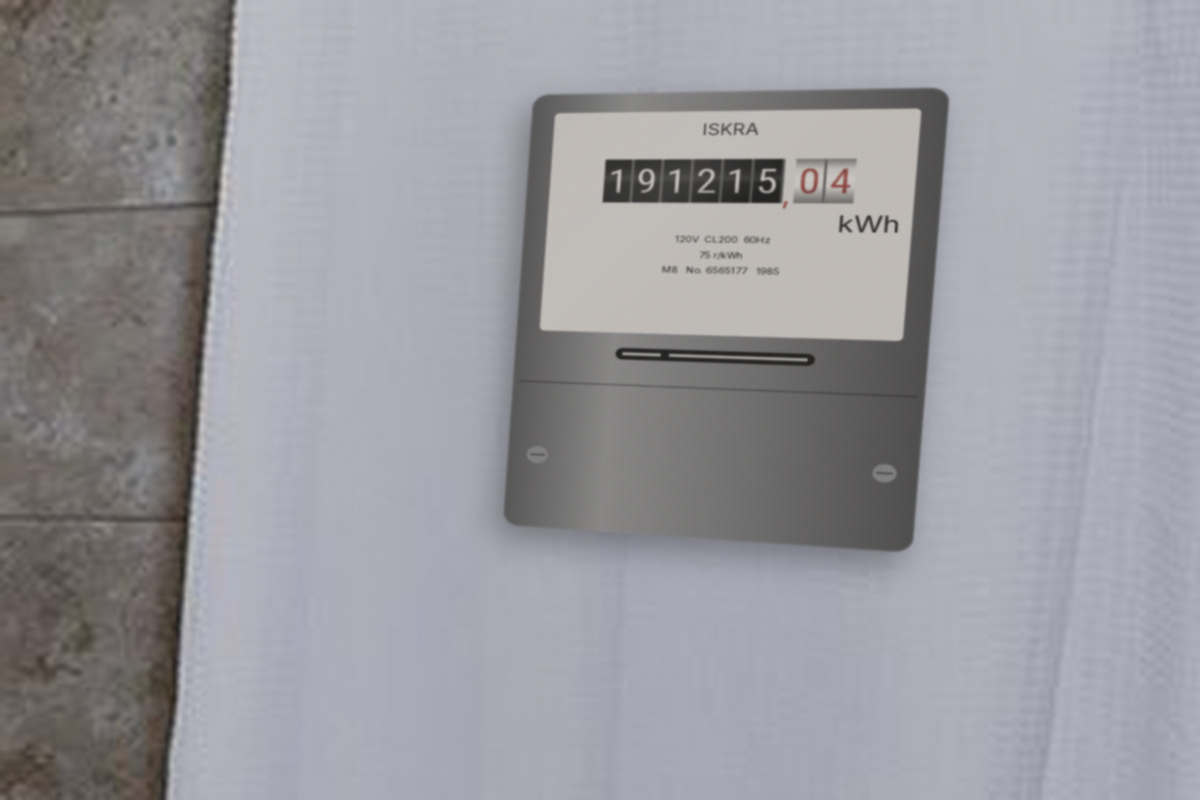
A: 191215.04 kWh
